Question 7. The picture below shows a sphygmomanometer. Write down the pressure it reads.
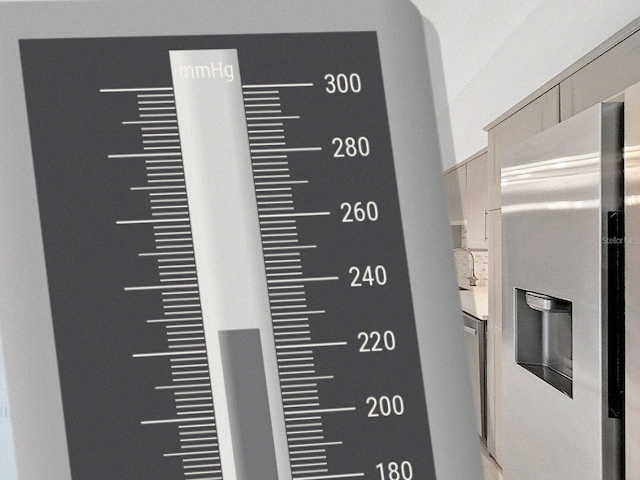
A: 226 mmHg
